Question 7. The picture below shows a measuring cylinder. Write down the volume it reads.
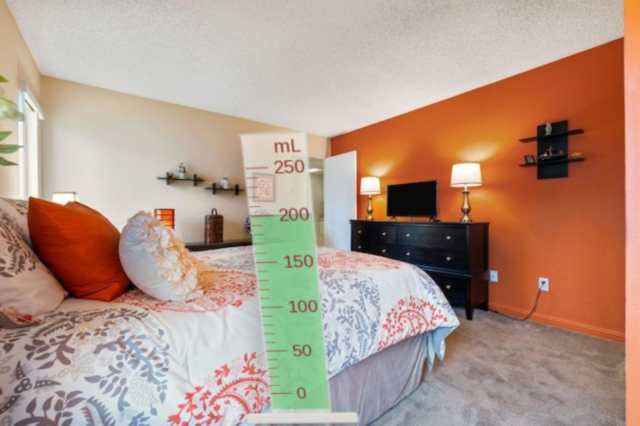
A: 200 mL
